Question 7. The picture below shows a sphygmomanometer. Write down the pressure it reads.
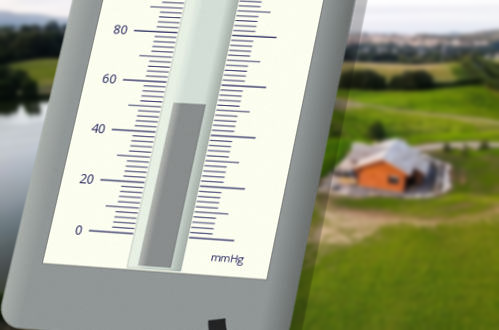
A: 52 mmHg
